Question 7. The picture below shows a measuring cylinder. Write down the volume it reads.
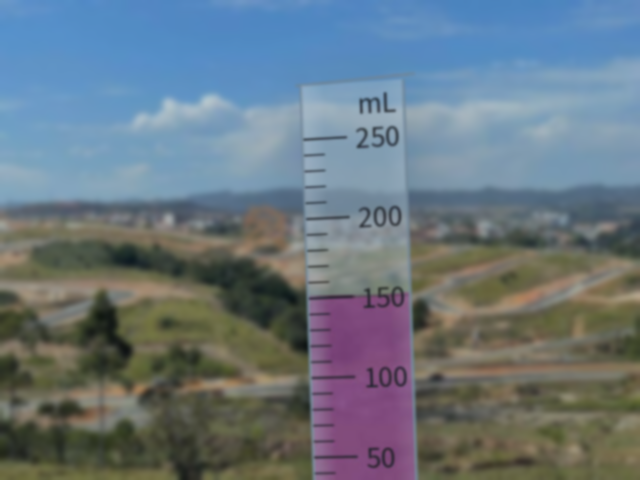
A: 150 mL
